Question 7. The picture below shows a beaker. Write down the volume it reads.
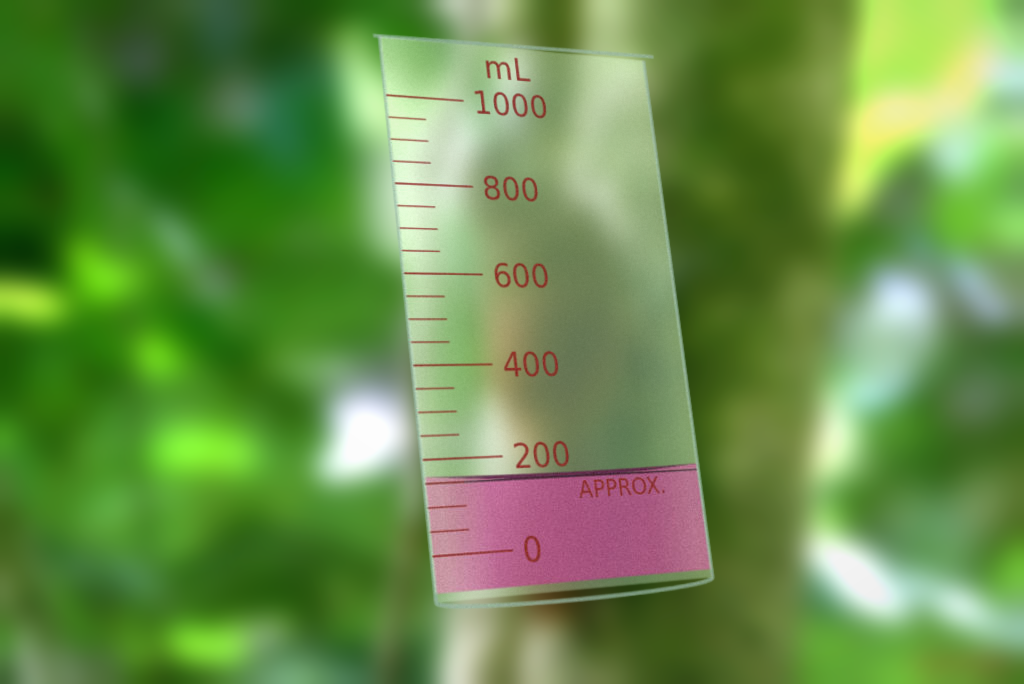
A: 150 mL
